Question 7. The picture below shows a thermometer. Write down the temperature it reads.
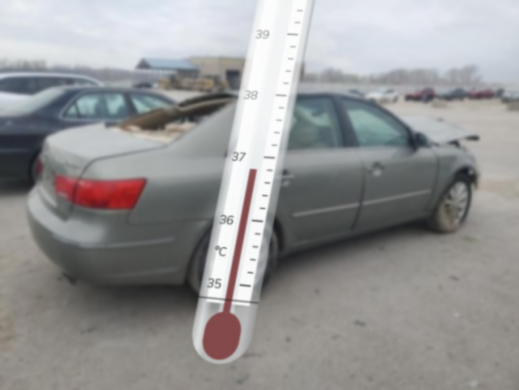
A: 36.8 °C
